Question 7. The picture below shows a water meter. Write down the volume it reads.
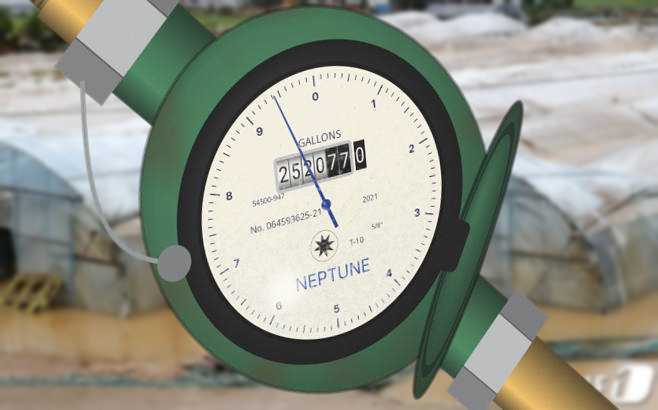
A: 2520769.4 gal
